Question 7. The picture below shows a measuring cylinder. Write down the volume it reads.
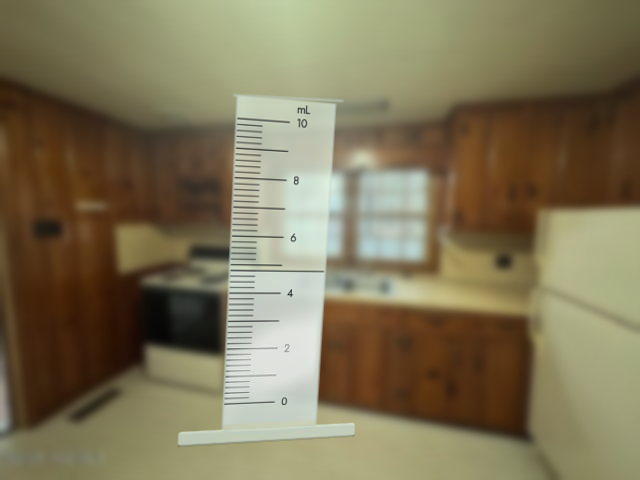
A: 4.8 mL
